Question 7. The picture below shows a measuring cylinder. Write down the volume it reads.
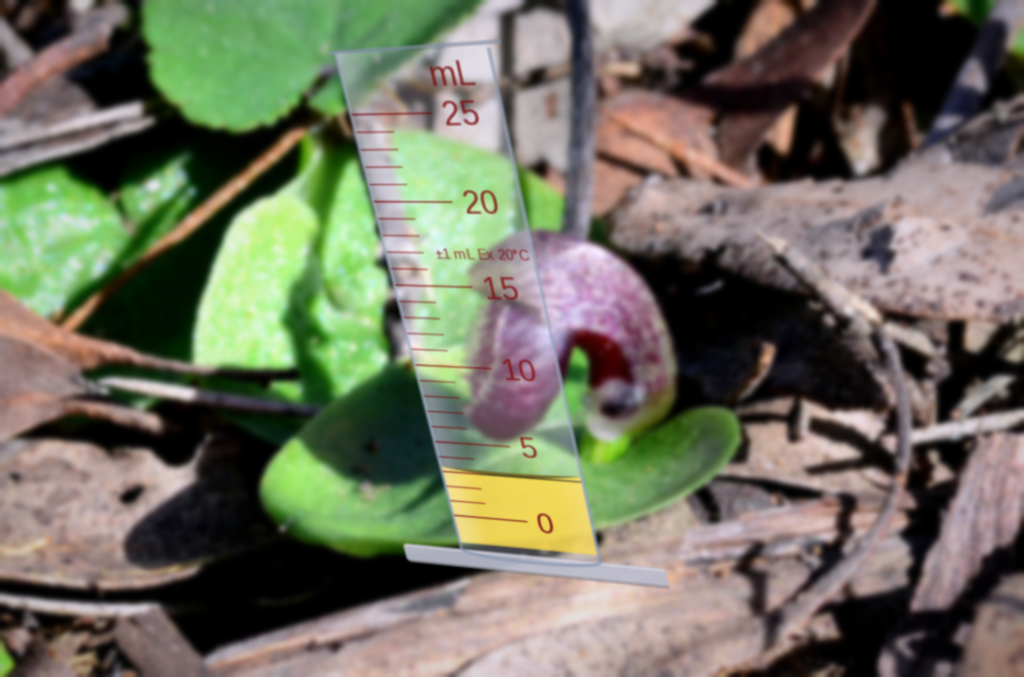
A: 3 mL
